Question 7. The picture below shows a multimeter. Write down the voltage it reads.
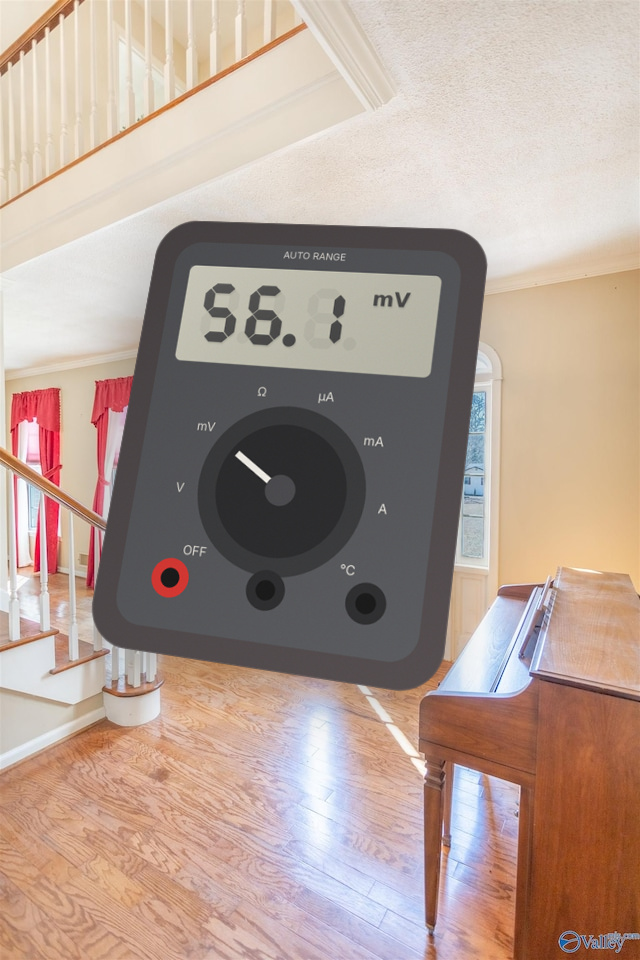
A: 56.1 mV
